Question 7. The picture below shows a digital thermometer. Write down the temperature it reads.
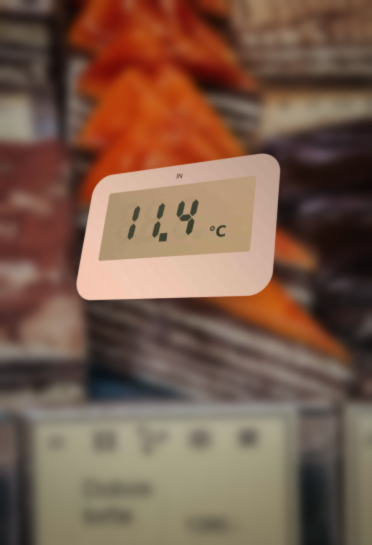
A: 11.4 °C
